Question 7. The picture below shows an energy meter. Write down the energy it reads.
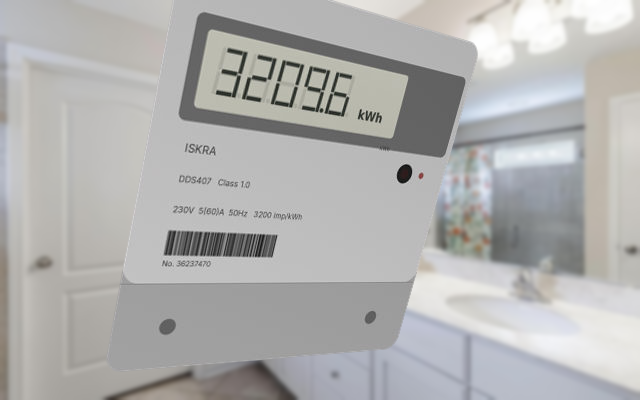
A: 3209.6 kWh
